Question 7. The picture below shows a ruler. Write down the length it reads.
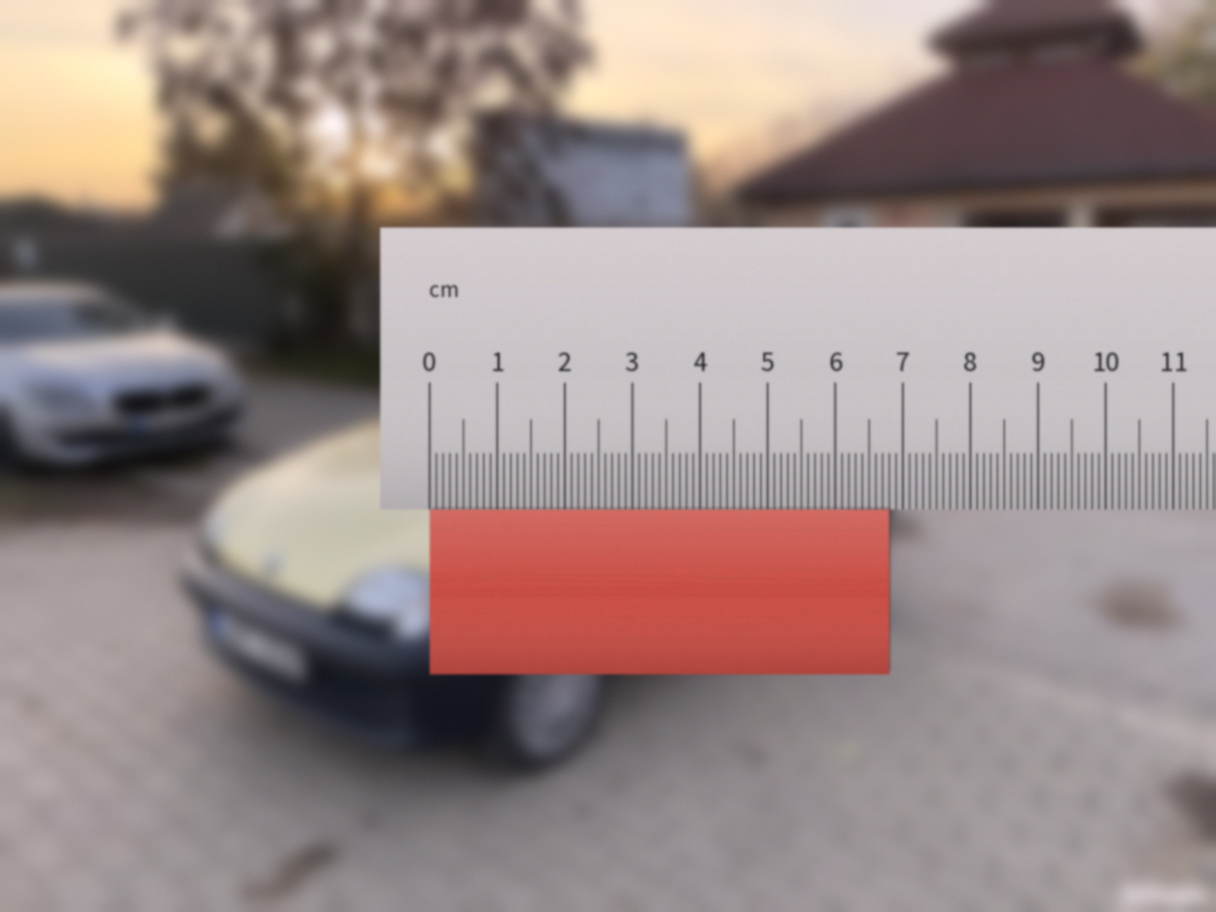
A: 6.8 cm
